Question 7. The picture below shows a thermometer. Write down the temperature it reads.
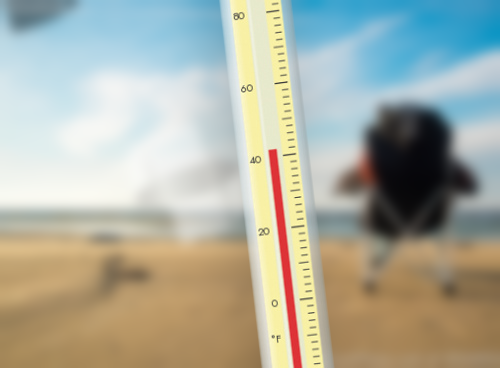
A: 42 °F
